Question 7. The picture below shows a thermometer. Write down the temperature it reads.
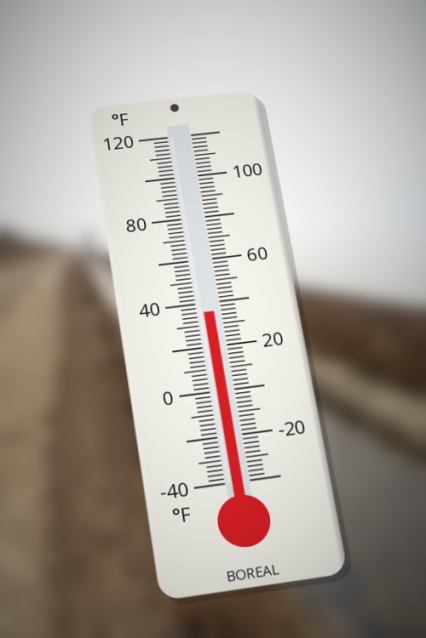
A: 36 °F
